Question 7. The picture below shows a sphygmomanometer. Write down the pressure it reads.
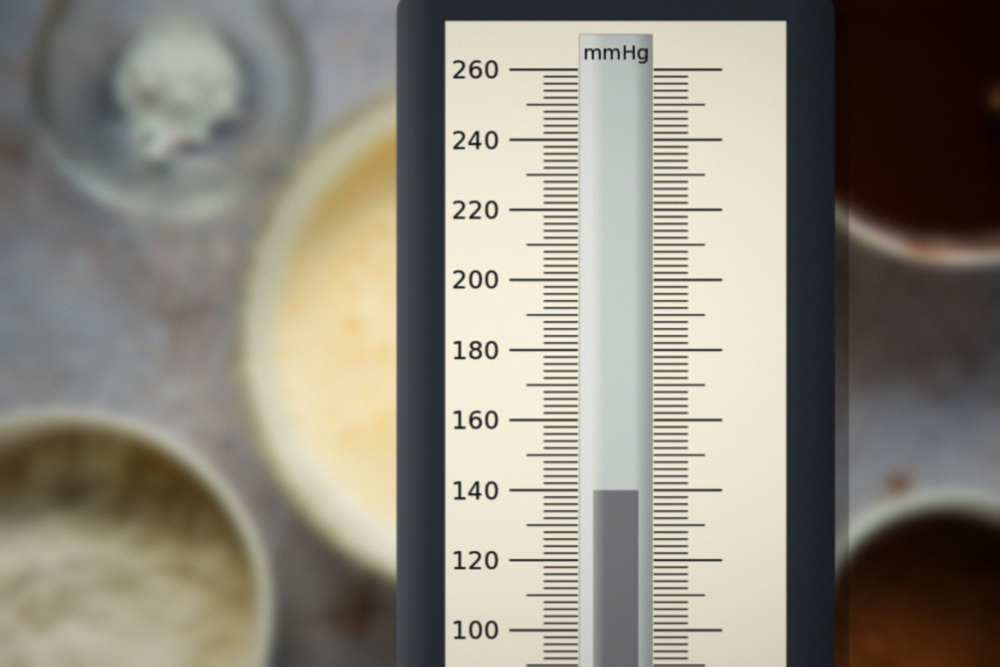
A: 140 mmHg
